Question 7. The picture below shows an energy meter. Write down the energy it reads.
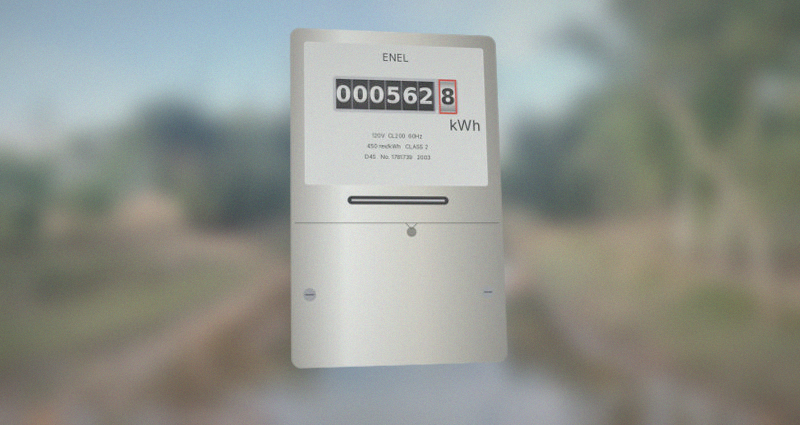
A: 562.8 kWh
